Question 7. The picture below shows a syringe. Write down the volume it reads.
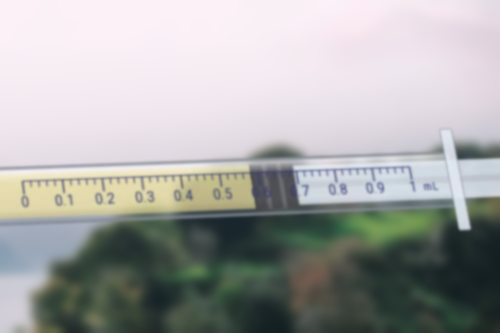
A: 0.58 mL
